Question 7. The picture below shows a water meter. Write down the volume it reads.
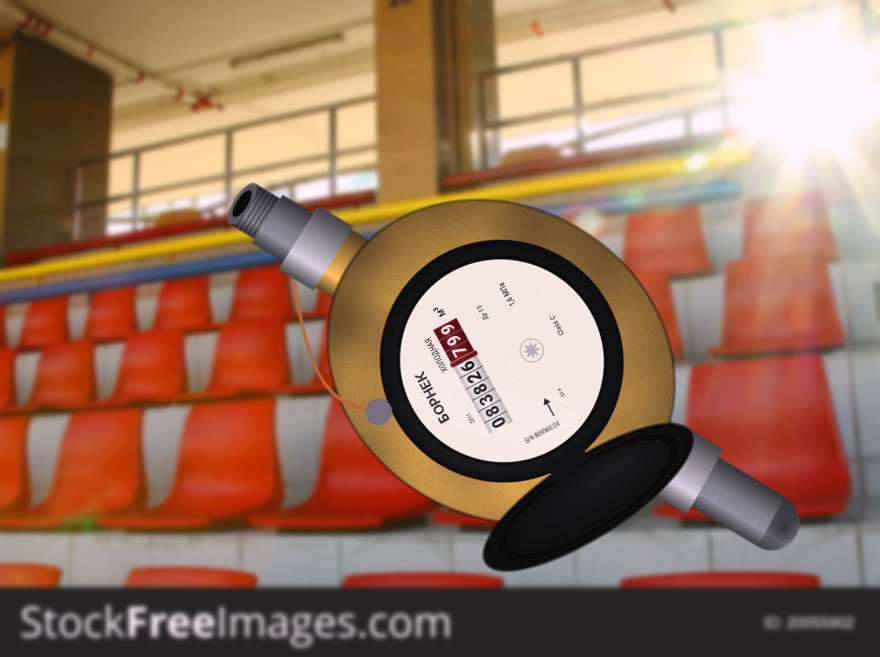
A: 83826.799 m³
